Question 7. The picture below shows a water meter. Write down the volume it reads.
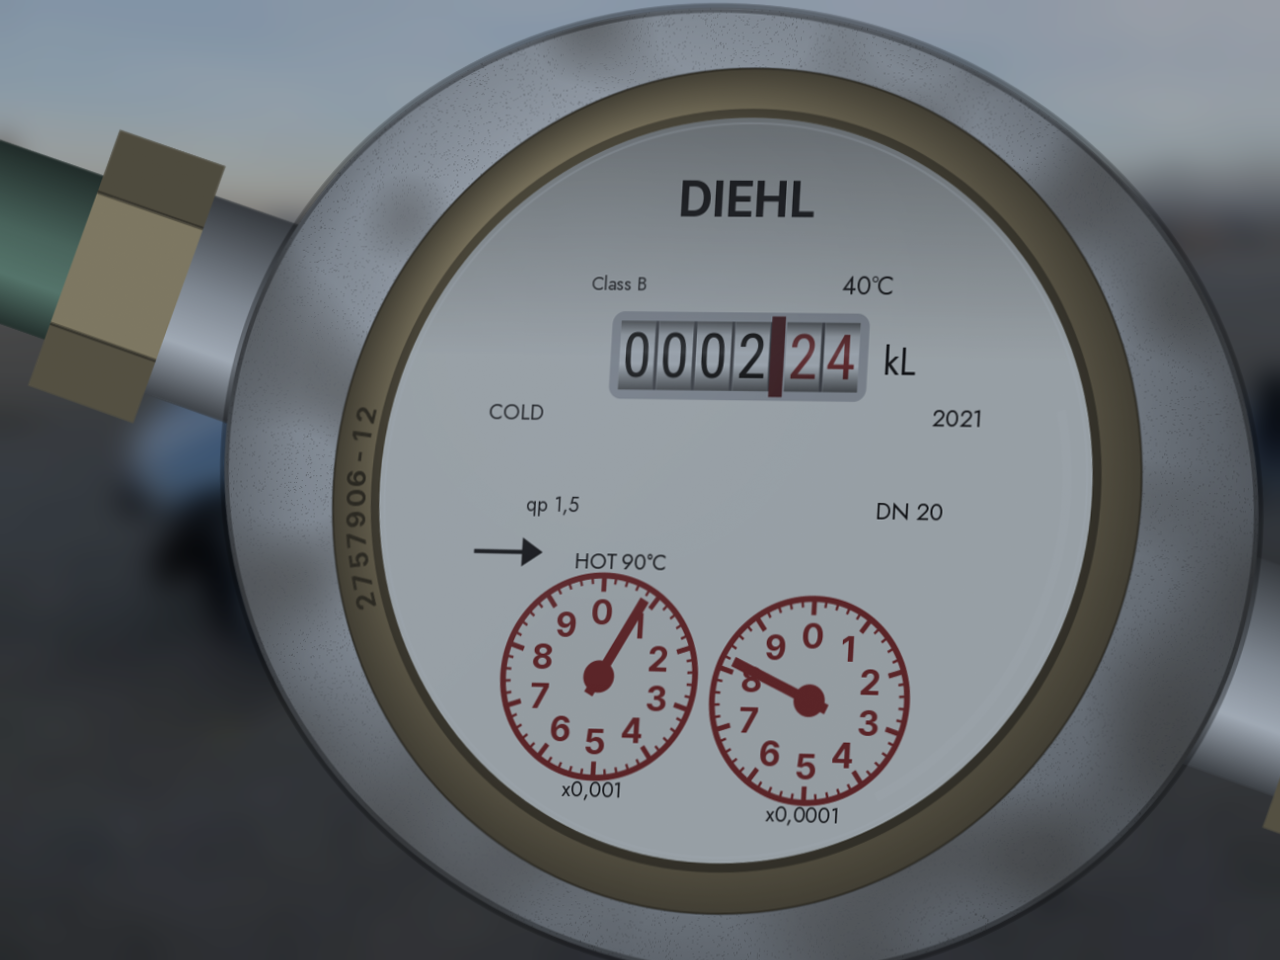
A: 2.2408 kL
